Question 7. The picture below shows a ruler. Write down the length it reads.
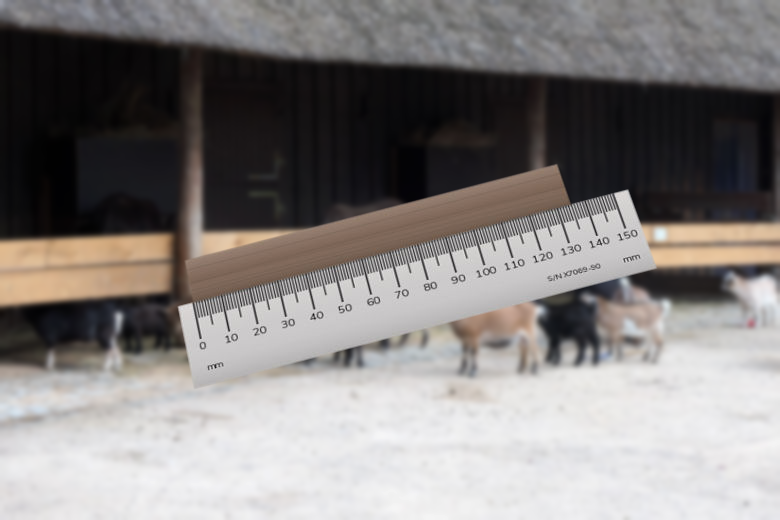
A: 135 mm
